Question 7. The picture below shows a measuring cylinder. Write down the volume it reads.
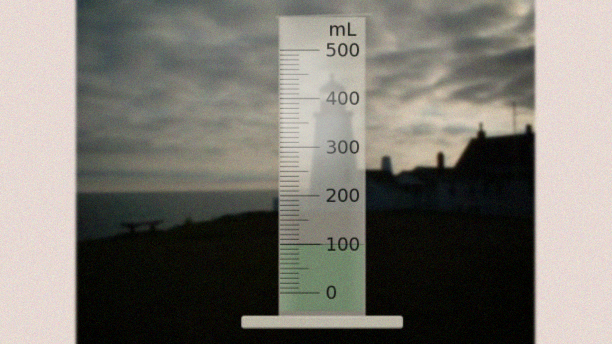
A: 100 mL
